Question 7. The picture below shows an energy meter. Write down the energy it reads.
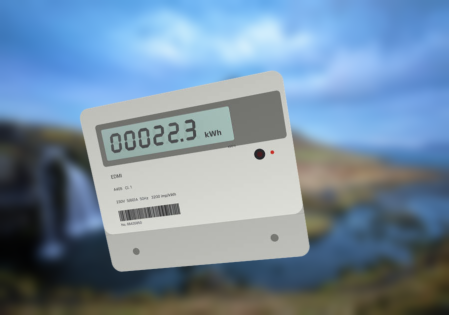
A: 22.3 kWh
